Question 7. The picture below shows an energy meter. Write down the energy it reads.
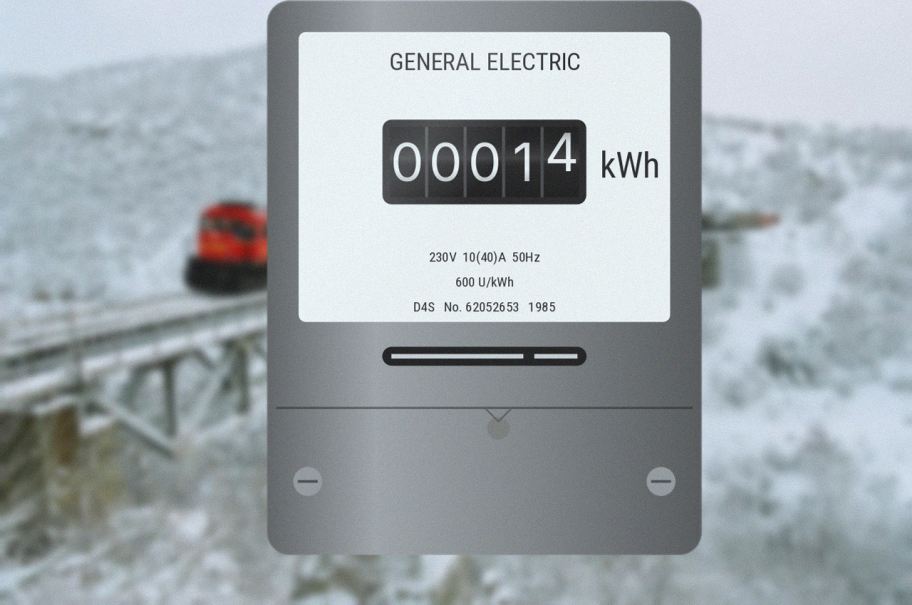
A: 14 kWh
